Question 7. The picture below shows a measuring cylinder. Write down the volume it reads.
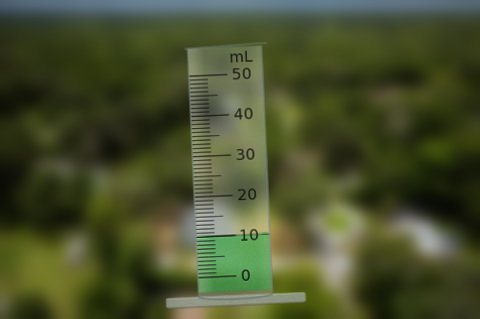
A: 10 mL
